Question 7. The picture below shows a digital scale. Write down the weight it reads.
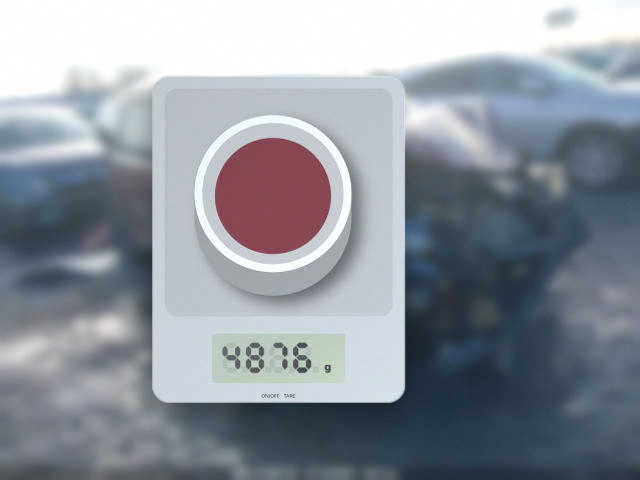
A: 4876 g
